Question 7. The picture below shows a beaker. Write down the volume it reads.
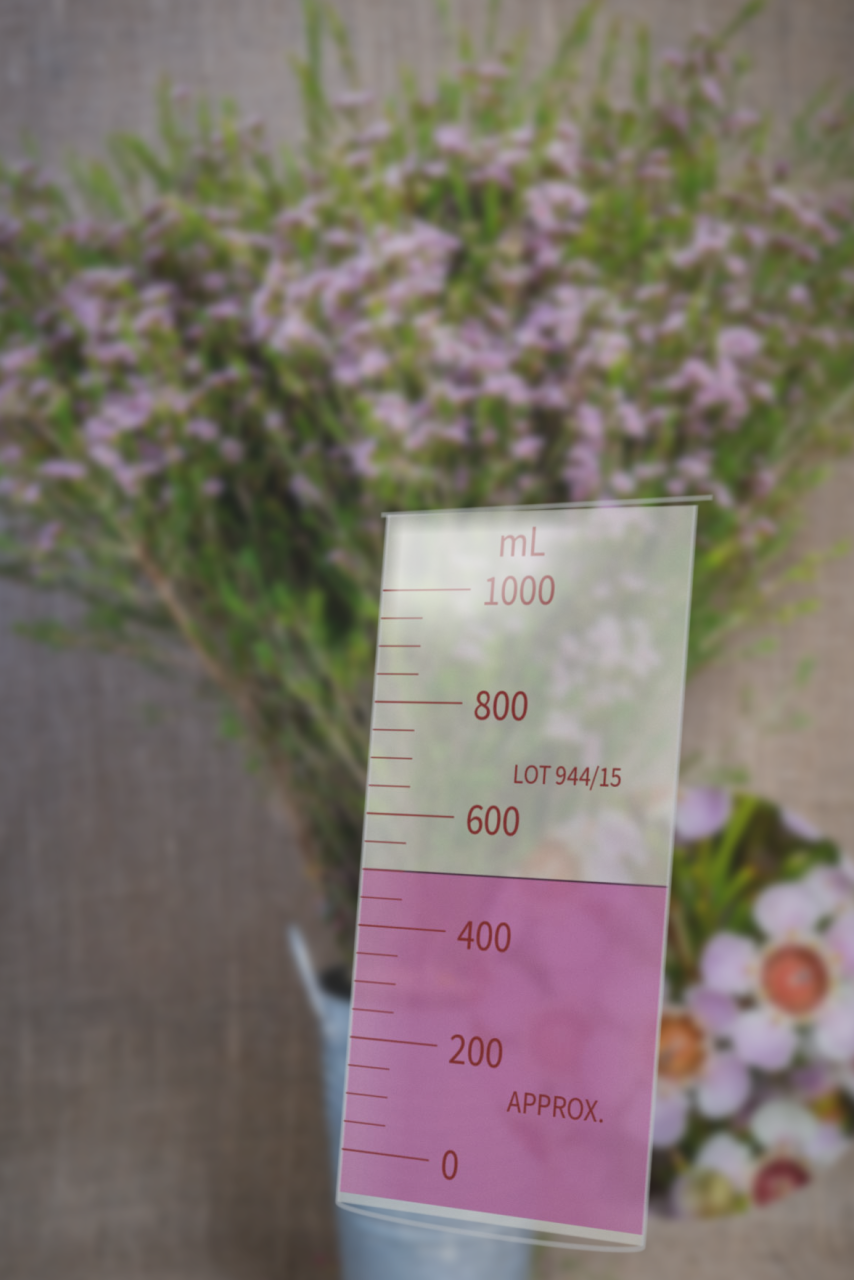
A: 500 mL
